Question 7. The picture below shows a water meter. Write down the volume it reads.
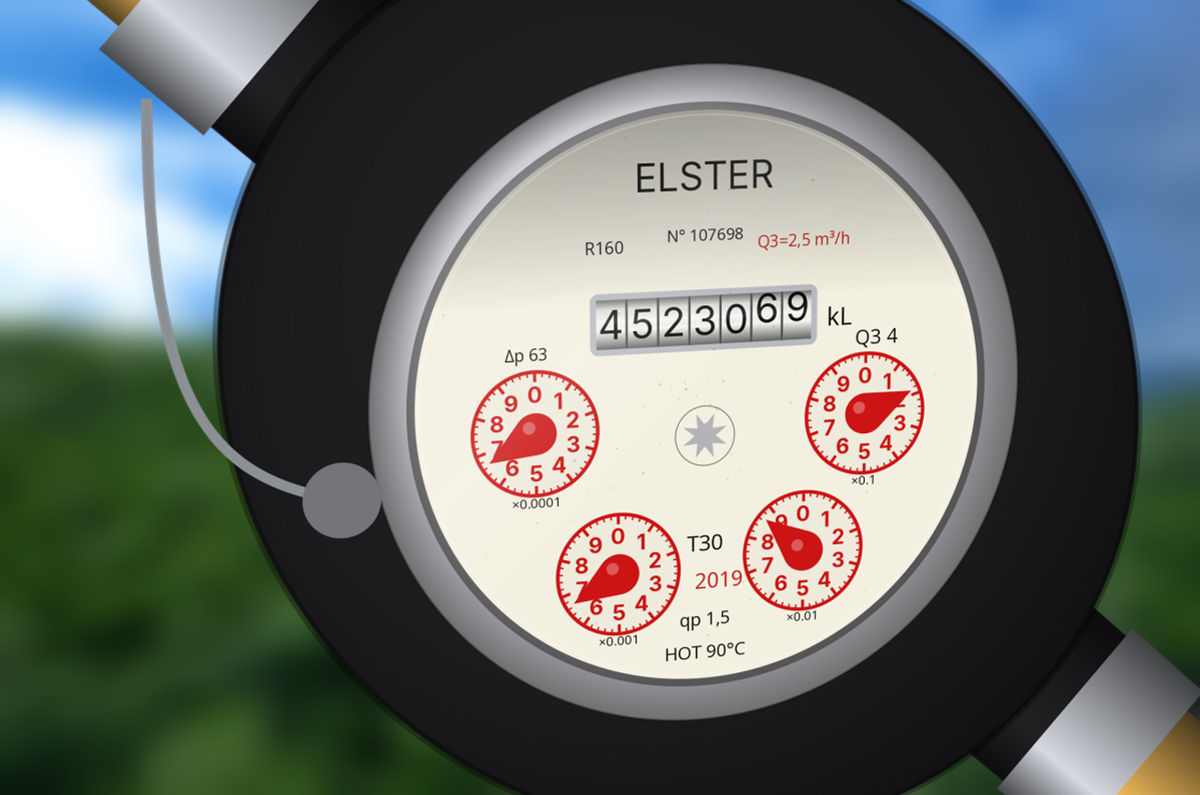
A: 4523069.1866 kL
